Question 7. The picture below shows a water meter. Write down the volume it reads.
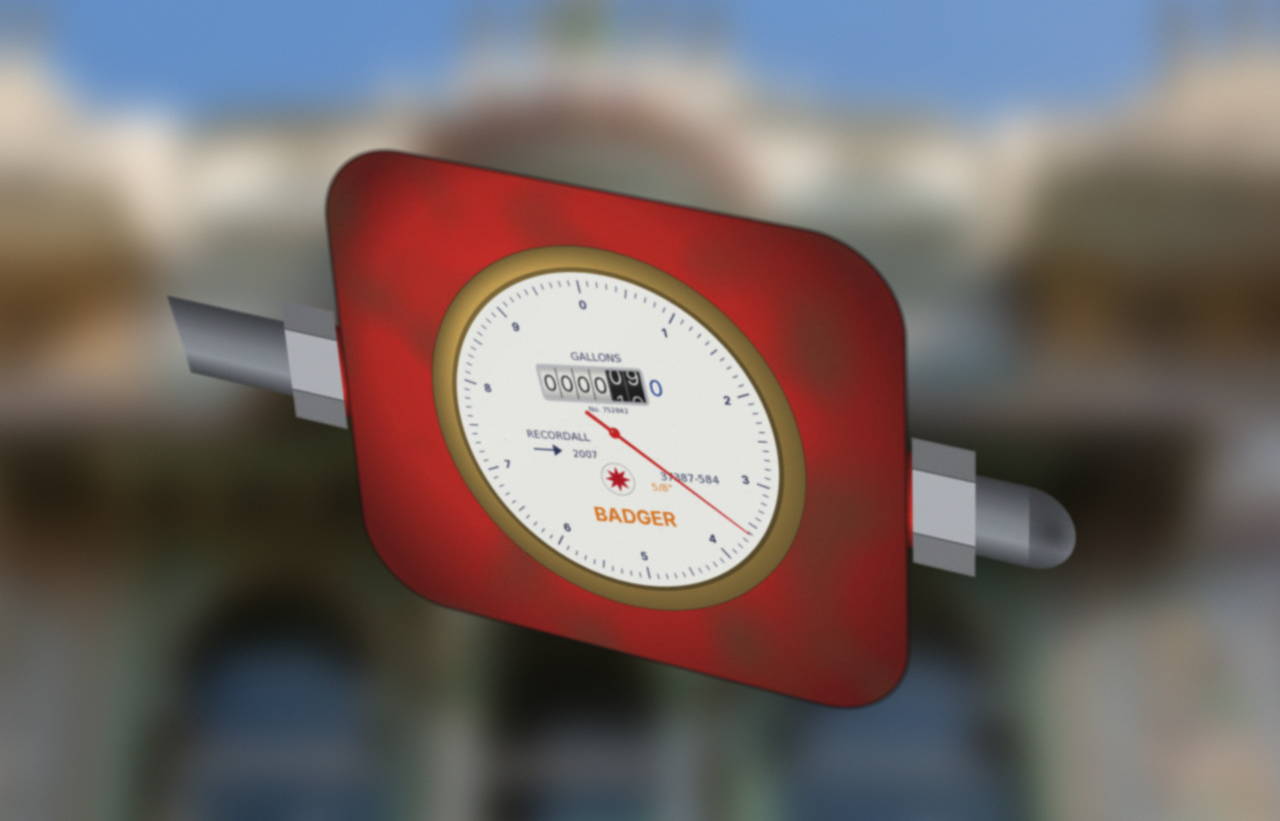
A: 93.6 gal
